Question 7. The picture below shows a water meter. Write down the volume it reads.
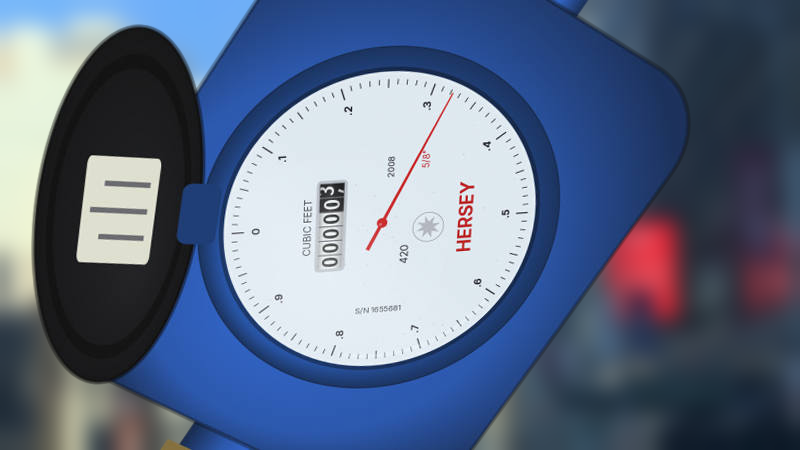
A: 3.32 ft³
